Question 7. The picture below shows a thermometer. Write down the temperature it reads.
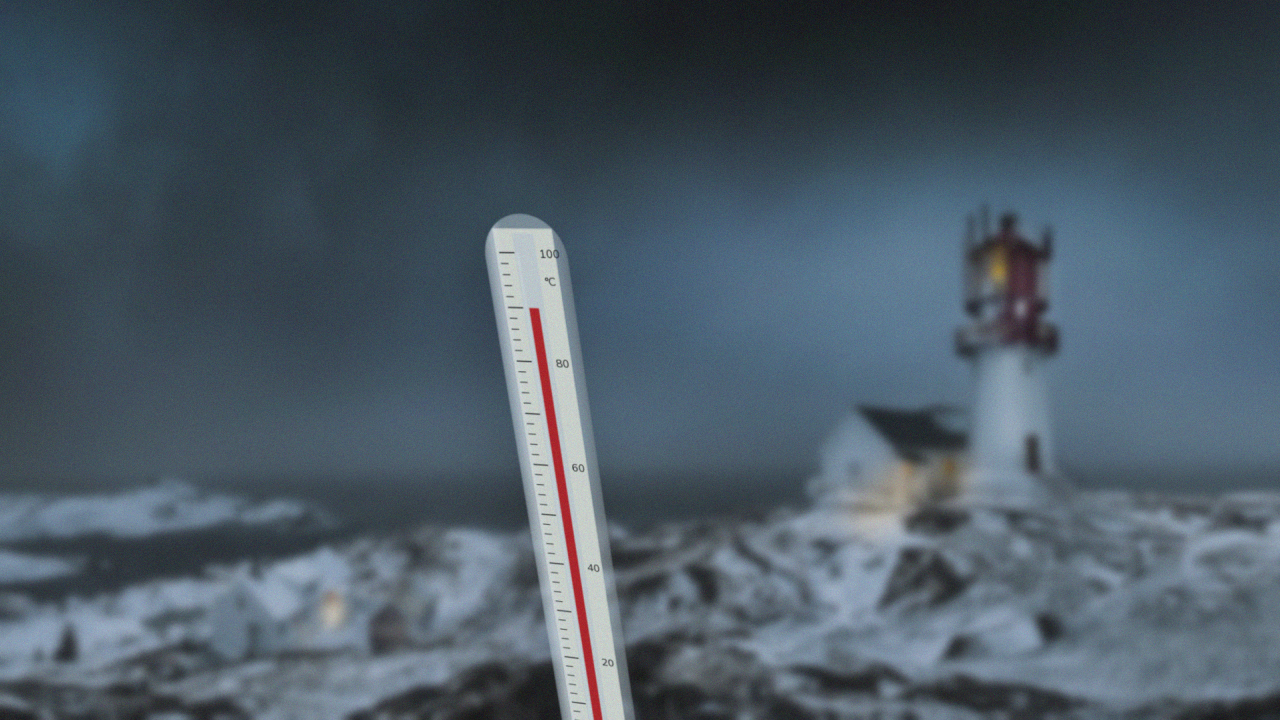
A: 90 °C
